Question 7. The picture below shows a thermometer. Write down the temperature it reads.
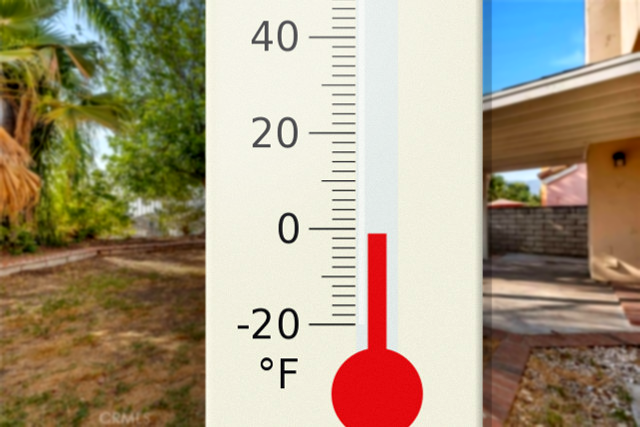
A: -1 °F
